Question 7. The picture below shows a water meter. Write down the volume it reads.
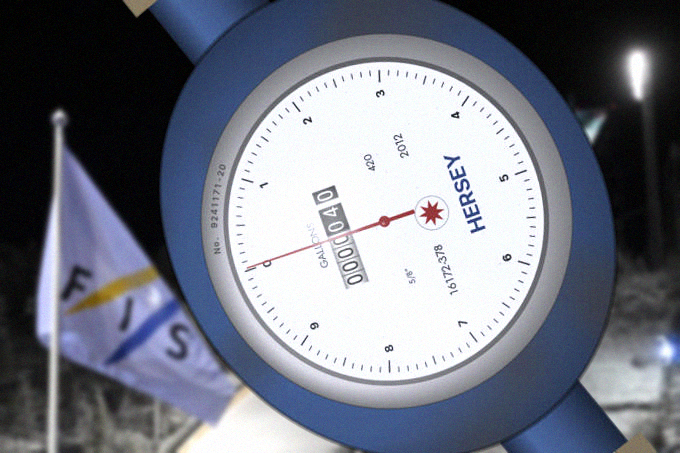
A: 40.0 gal
